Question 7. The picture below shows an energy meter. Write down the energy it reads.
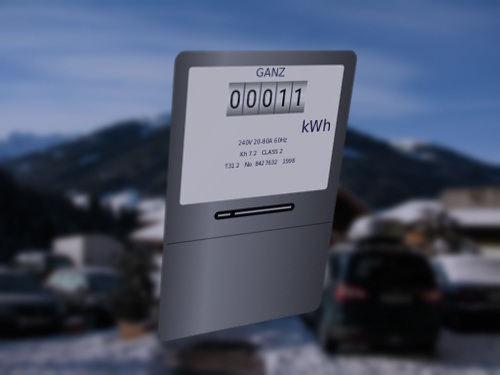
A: 11 kWh
